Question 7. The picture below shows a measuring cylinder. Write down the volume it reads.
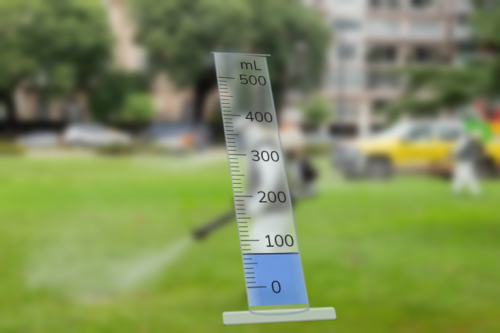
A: 70 mL
